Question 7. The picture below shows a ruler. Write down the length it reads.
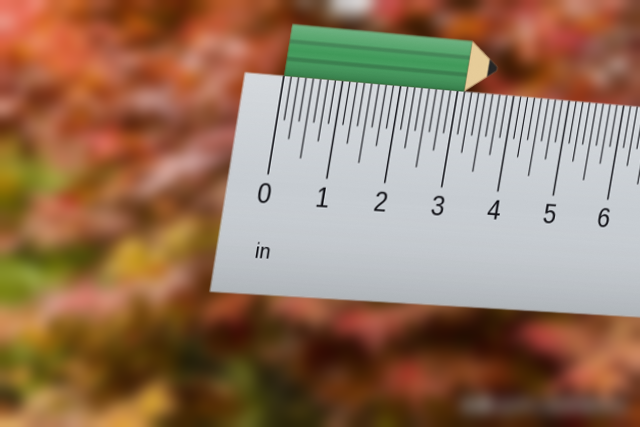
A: 3.625 in
